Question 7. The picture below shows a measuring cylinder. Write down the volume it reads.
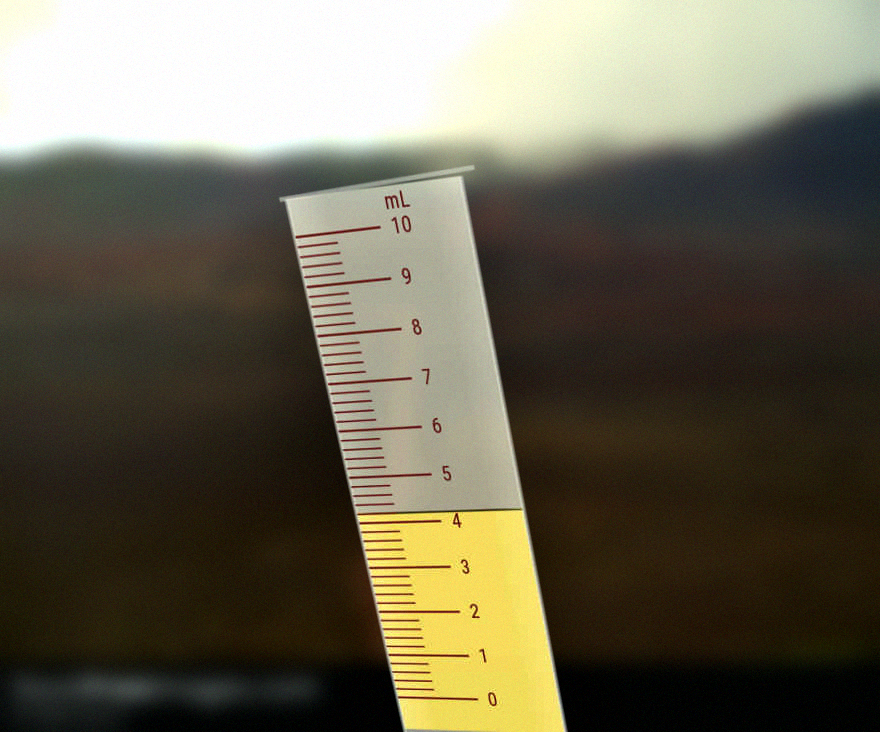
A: 4.2 mL
